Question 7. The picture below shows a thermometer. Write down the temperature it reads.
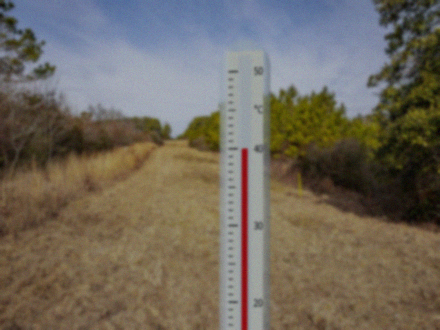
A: 40 °C
